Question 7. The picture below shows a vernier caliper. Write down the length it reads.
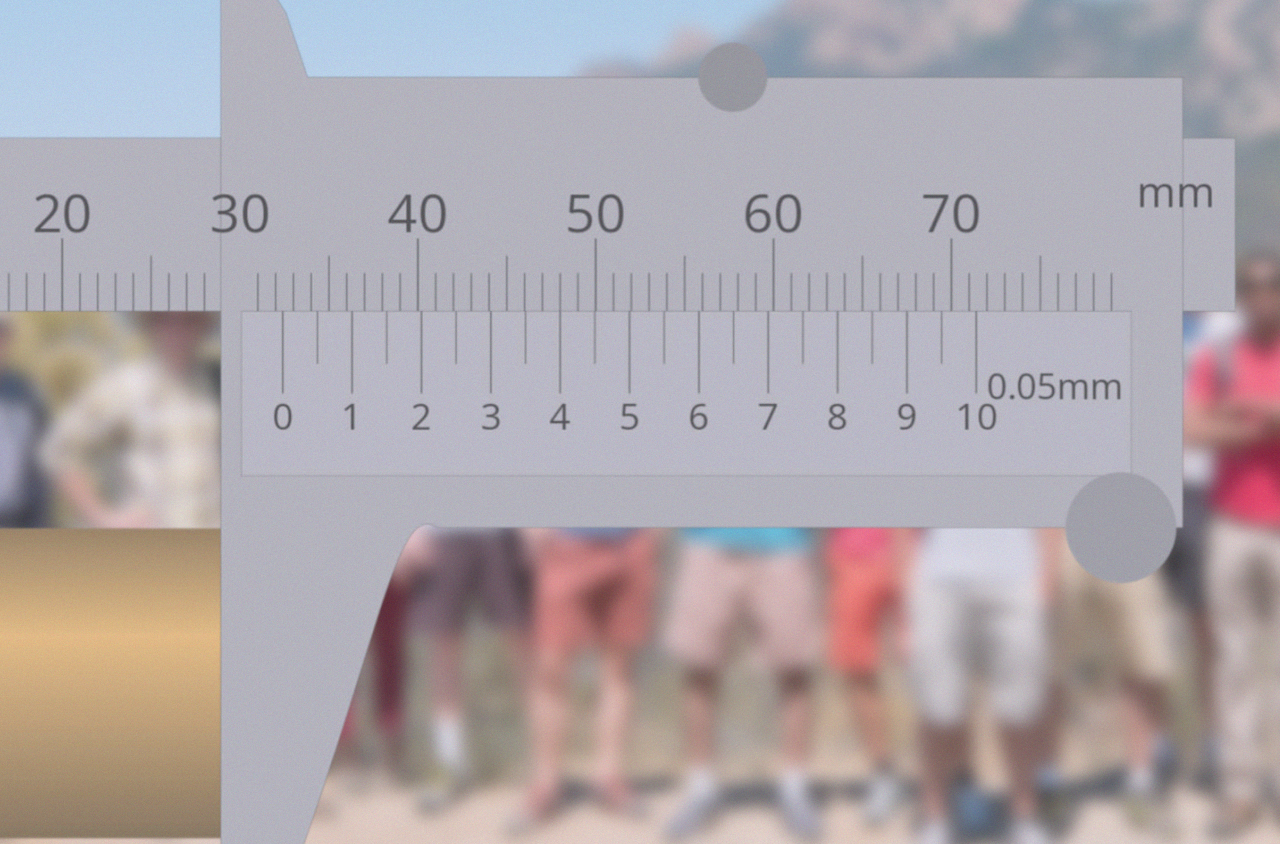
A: 32.4 mm
